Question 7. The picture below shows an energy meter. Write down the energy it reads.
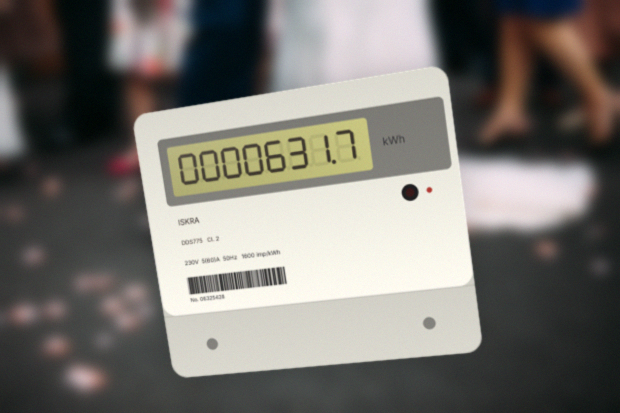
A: 631.7 kWh
